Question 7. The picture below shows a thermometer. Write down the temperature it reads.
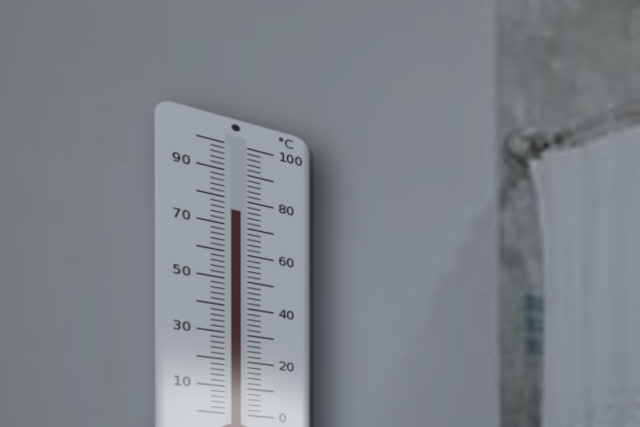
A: 76 °C
